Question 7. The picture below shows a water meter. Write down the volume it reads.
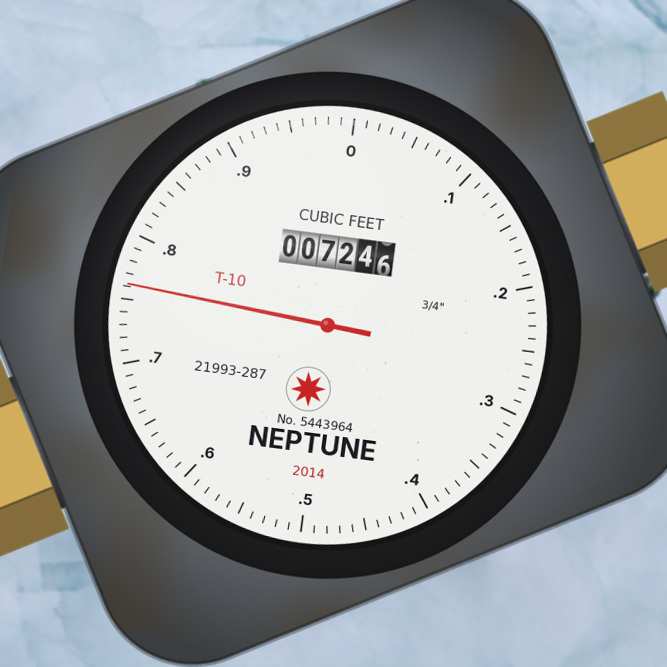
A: 7245.76 ft³
